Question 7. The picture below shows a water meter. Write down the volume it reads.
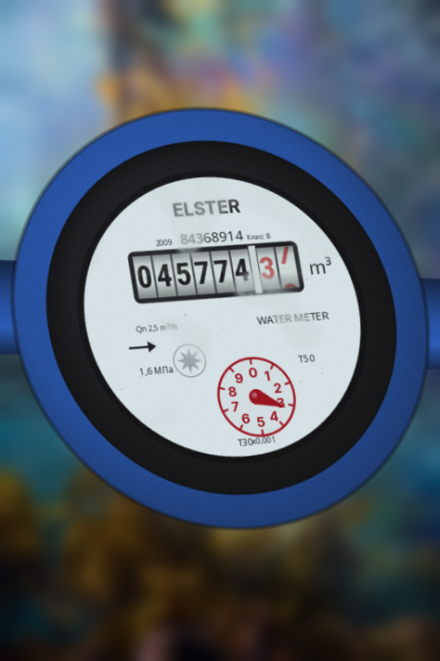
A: 45774.373 m³
